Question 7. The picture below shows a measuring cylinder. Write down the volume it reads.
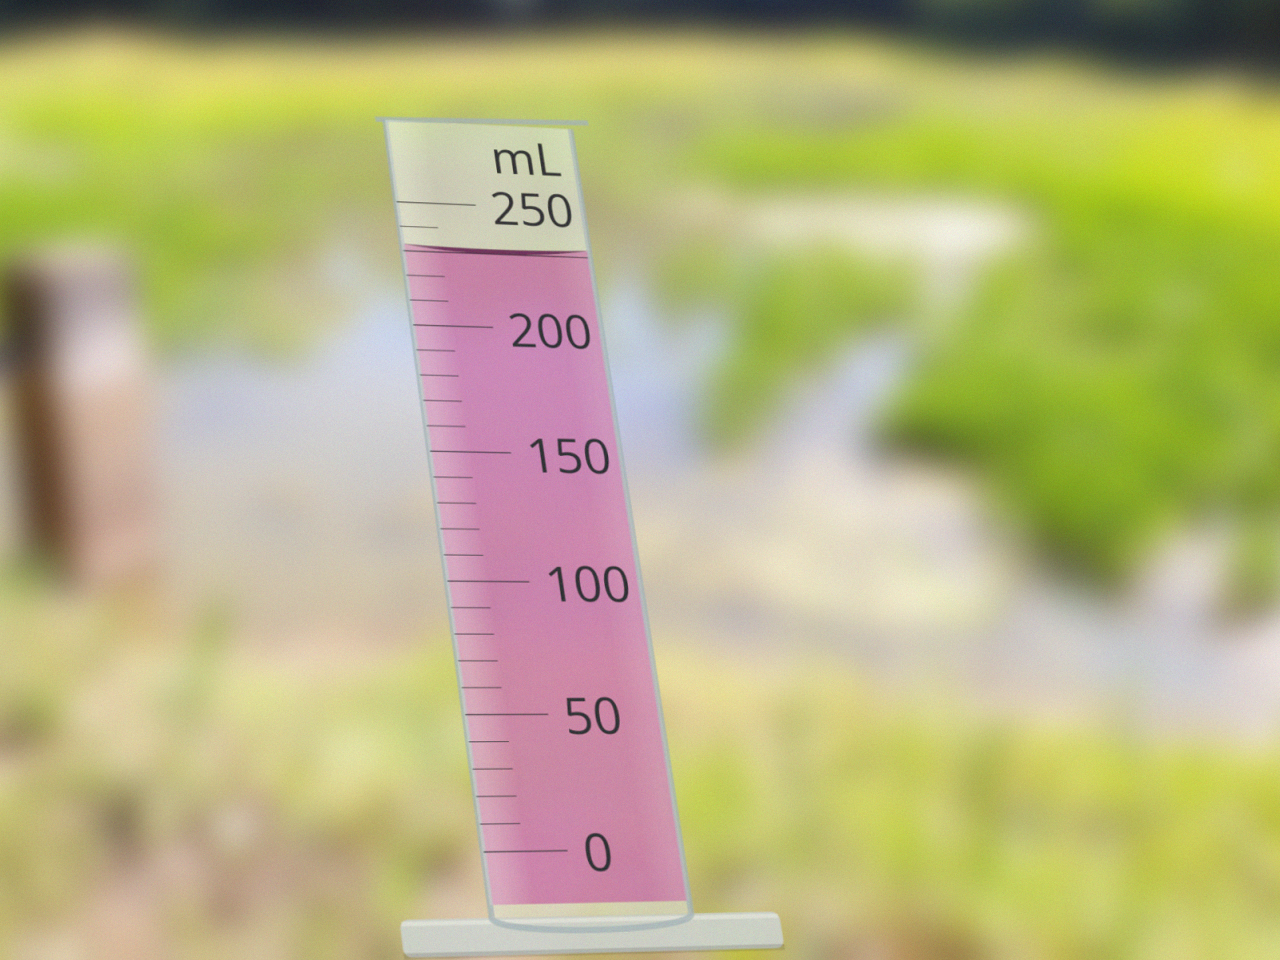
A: 230 mL
